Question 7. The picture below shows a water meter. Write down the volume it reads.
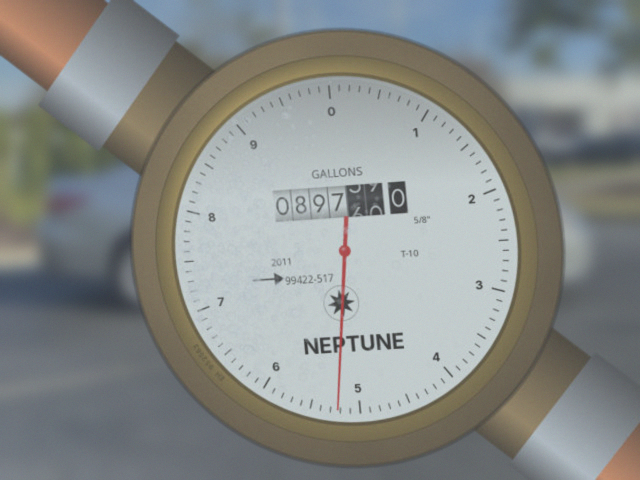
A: 897595.2 gal
